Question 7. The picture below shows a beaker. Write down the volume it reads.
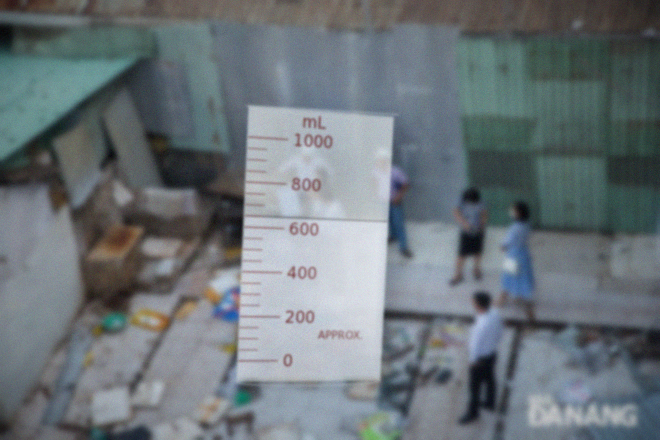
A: 650 mL
